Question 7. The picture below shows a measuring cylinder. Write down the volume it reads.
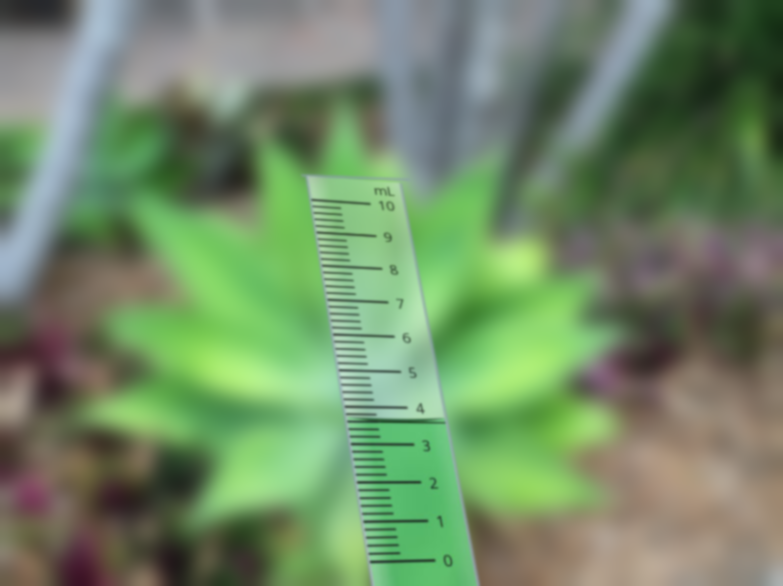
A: 3.6 mL
